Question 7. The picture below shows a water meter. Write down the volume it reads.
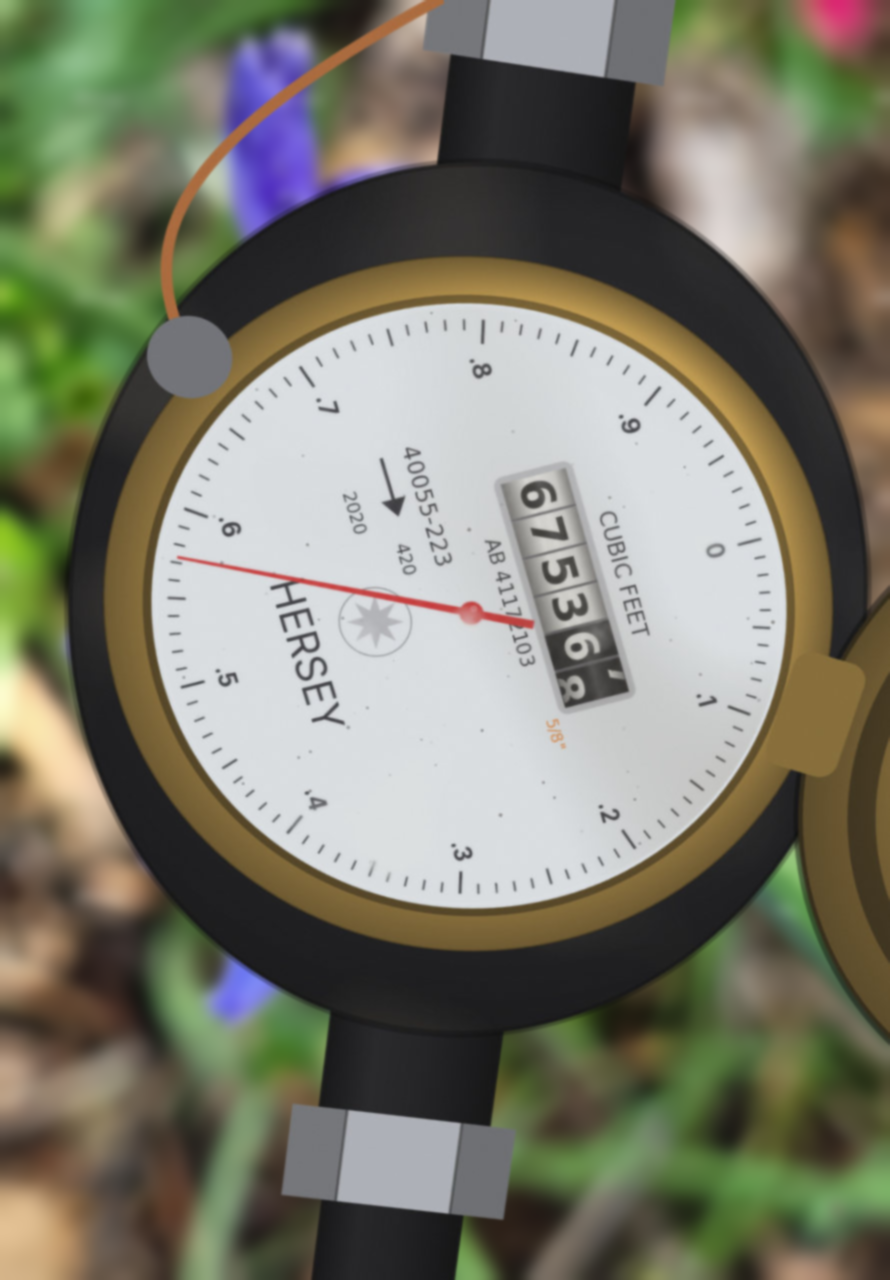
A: 675367.57 ft³
